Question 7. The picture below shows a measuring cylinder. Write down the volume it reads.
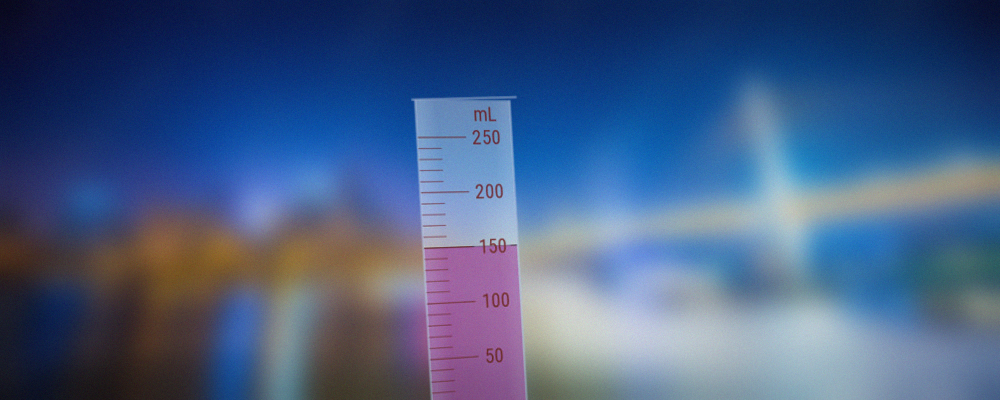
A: 150 mL
